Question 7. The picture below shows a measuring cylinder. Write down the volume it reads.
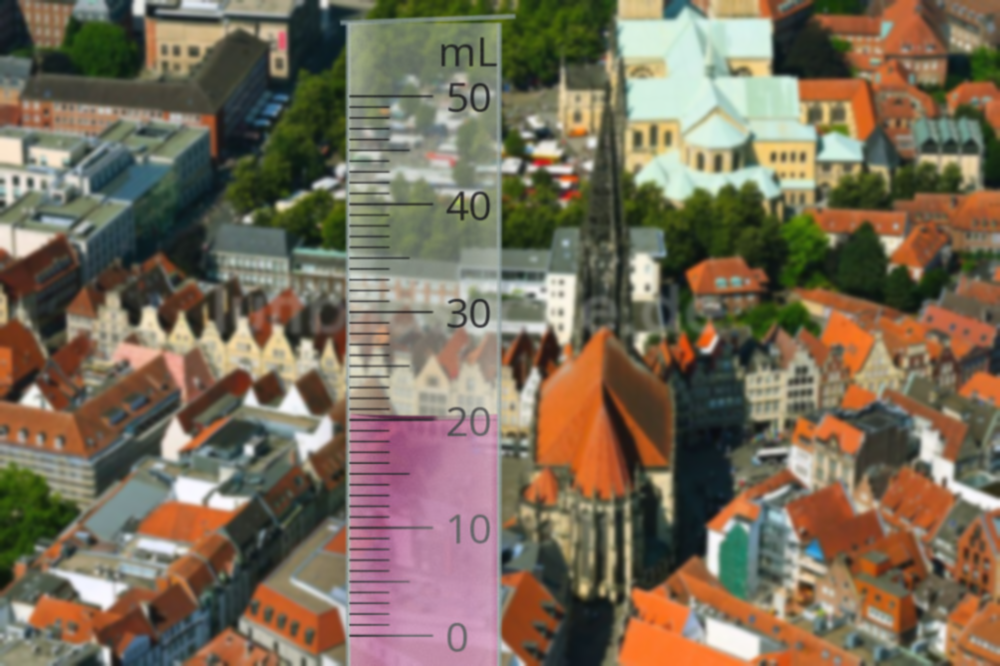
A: 20 mL
